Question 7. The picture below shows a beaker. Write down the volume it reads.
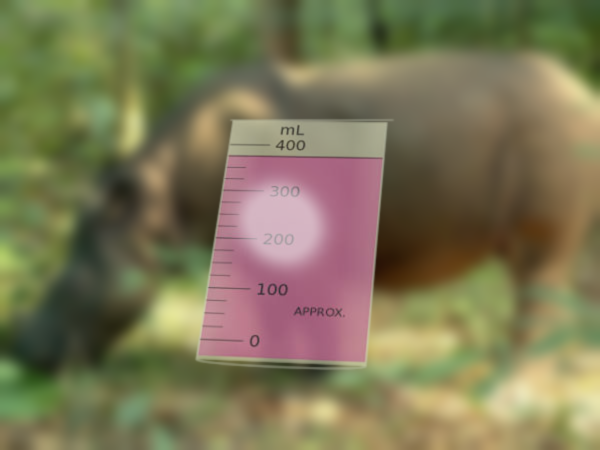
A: 375 mL
